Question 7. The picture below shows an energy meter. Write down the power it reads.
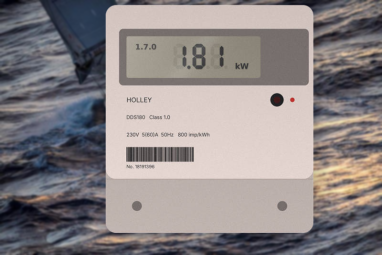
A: 1.81 kW
